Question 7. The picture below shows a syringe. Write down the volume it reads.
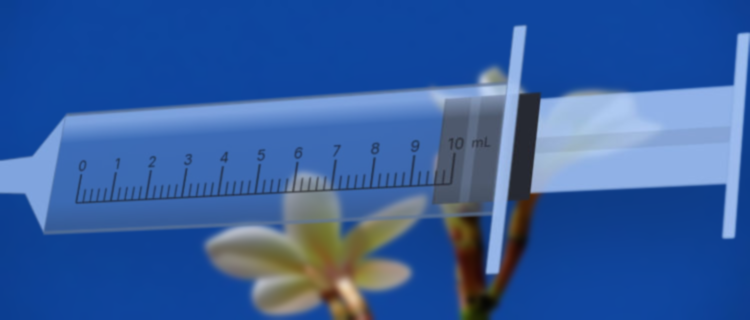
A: 9.6 mL
